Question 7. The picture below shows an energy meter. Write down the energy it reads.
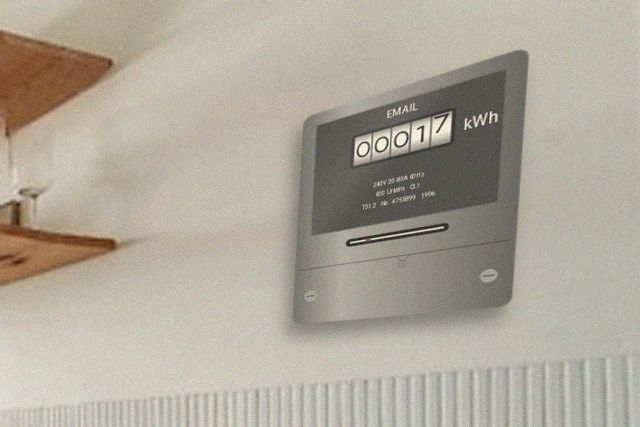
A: 17 kWh
